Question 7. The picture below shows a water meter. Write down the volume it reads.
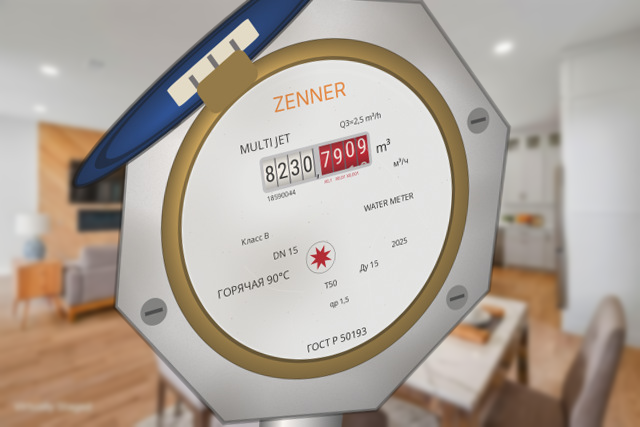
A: 8230.7909 m³
